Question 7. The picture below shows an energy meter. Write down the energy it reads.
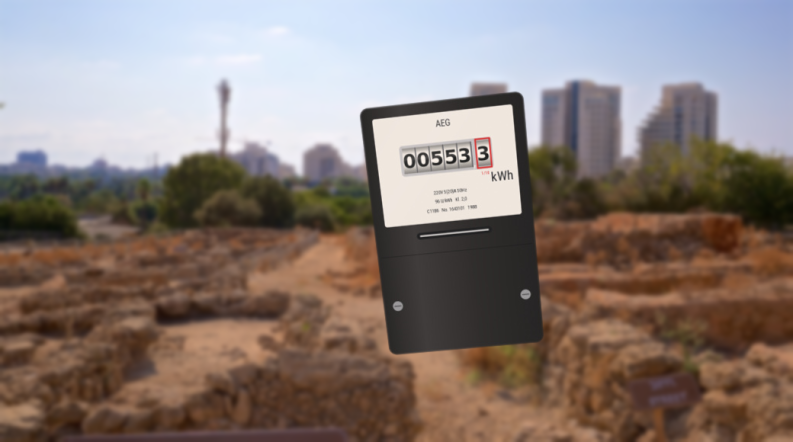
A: 553.3 kWh
